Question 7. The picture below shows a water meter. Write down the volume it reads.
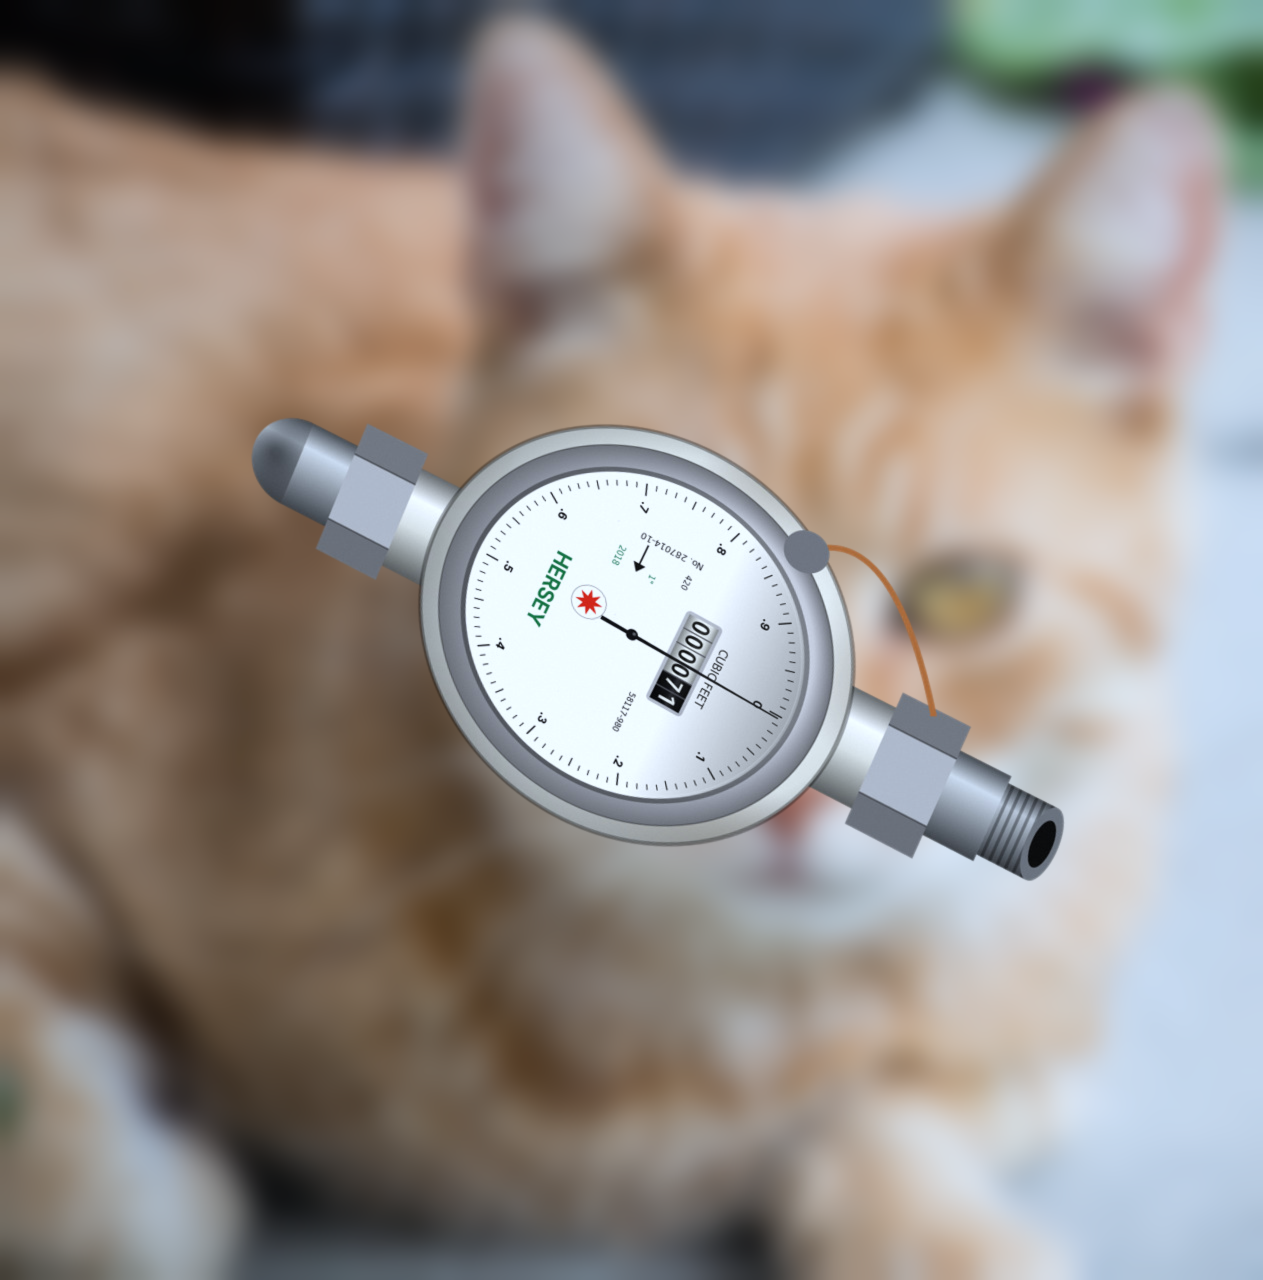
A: 71.00 ft³
